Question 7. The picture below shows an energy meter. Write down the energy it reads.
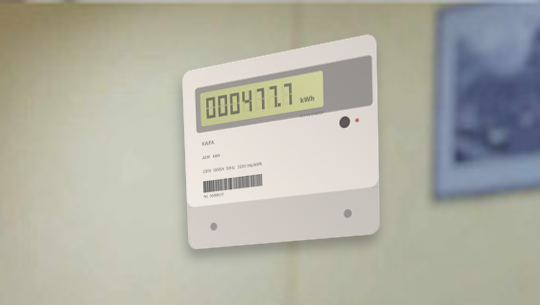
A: 477.7 kWh
